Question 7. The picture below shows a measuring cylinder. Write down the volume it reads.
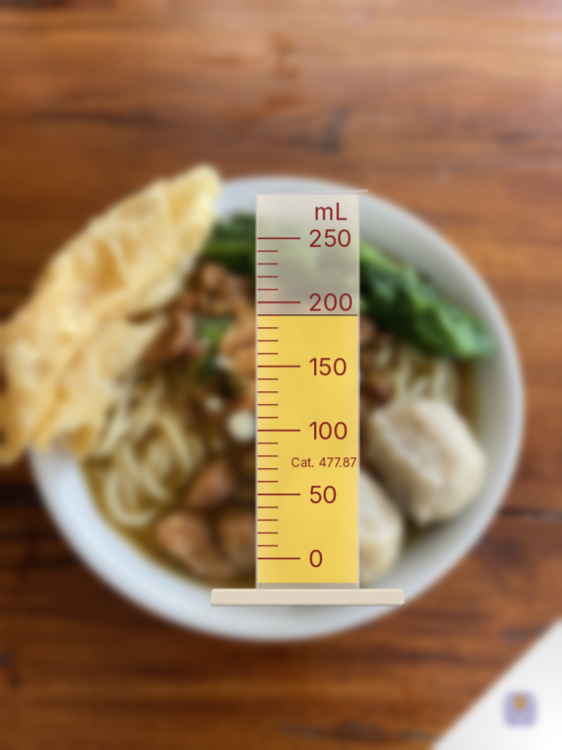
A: 190 mL
